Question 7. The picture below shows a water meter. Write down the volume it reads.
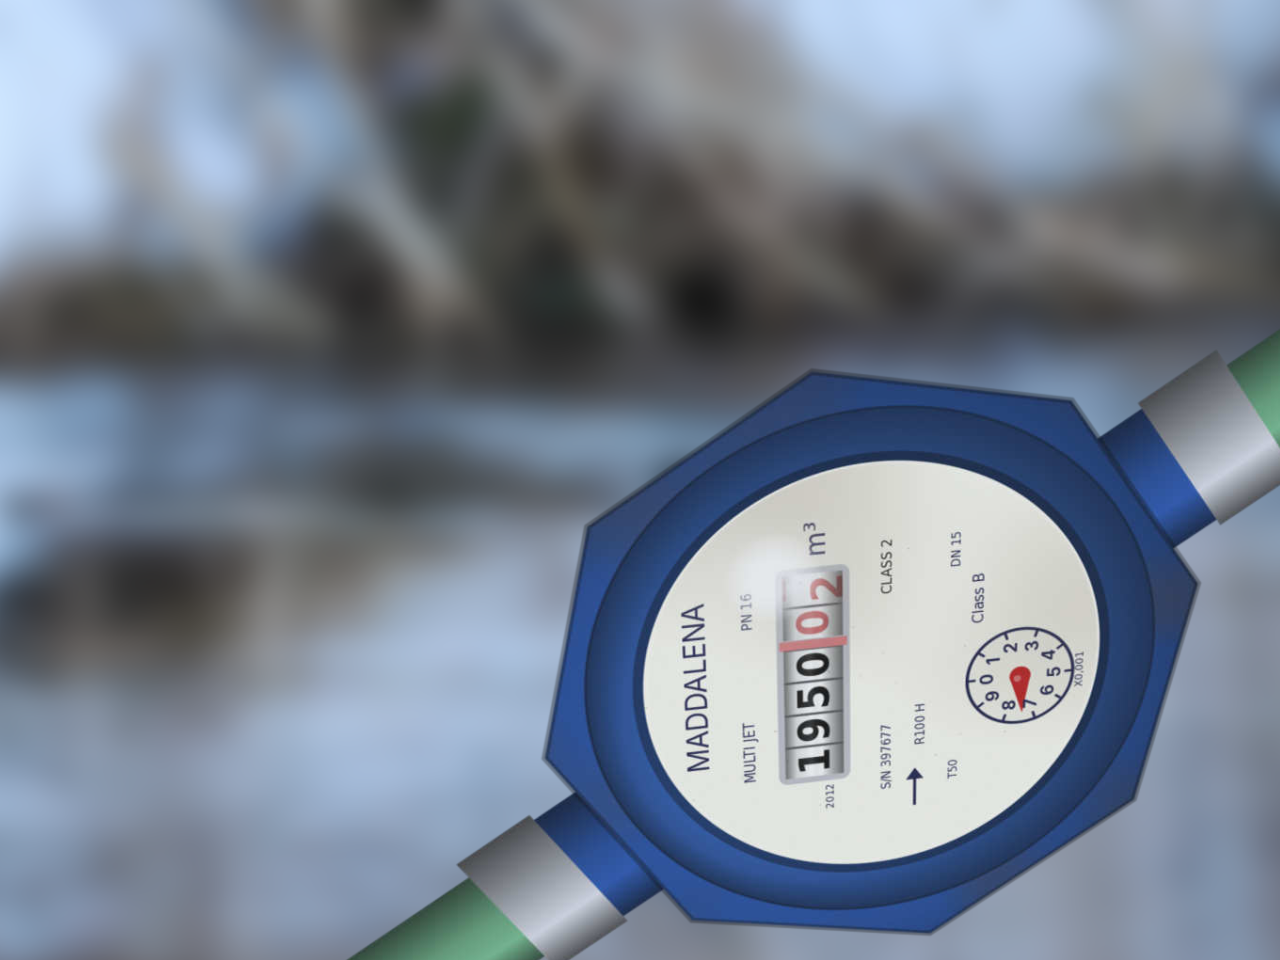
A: 1950.017 m³
